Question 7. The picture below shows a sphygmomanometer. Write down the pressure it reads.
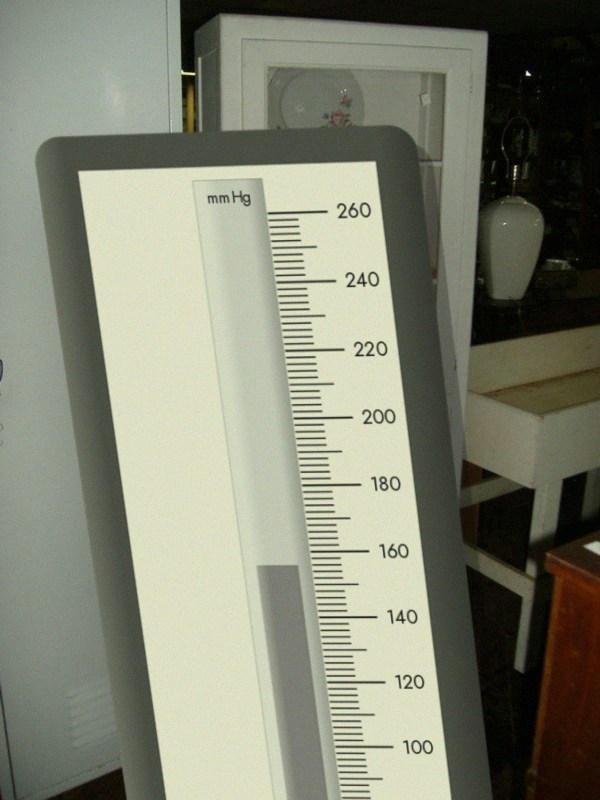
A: 156 mmHg
